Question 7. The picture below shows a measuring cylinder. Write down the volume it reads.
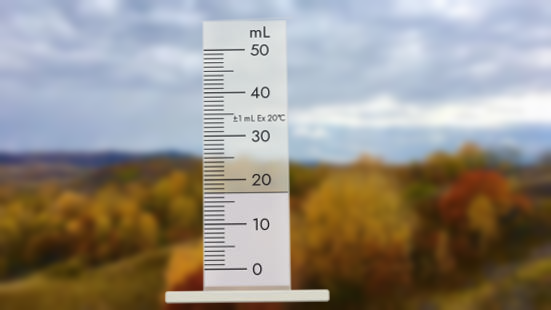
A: 17 mL
